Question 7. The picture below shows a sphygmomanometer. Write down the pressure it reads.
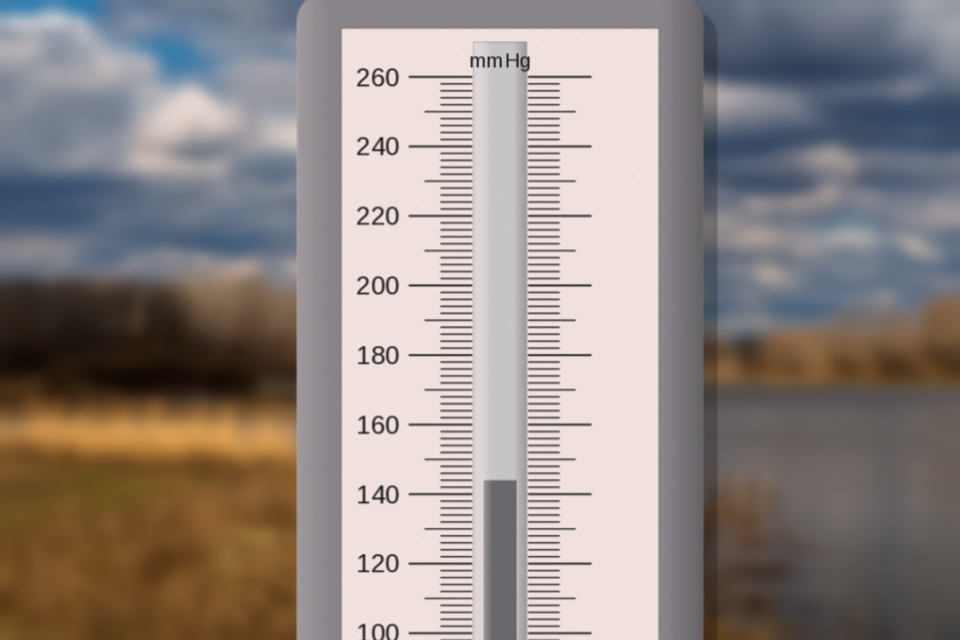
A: 144 mmHg
